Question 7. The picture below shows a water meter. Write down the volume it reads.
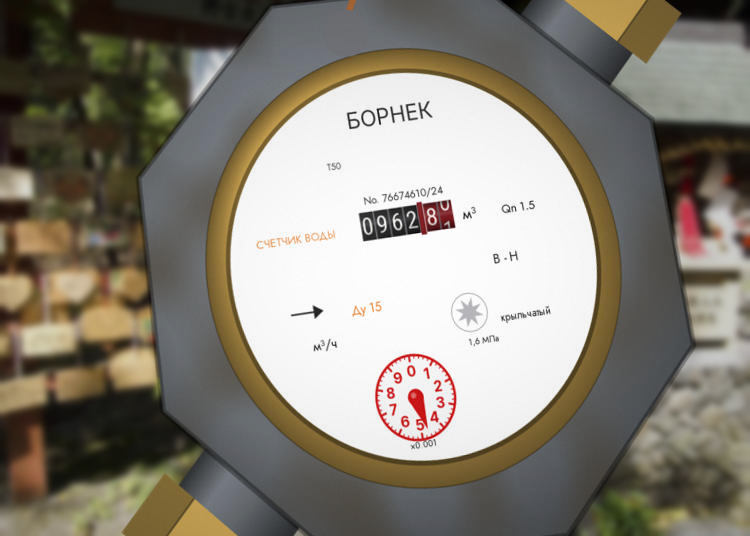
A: 962.804 m³
